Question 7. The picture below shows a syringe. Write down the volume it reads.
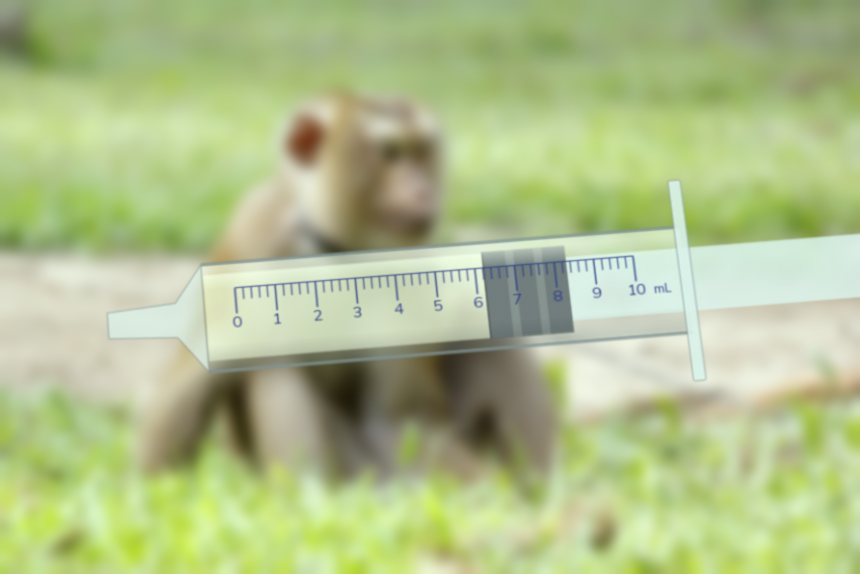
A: 6.2 mL
